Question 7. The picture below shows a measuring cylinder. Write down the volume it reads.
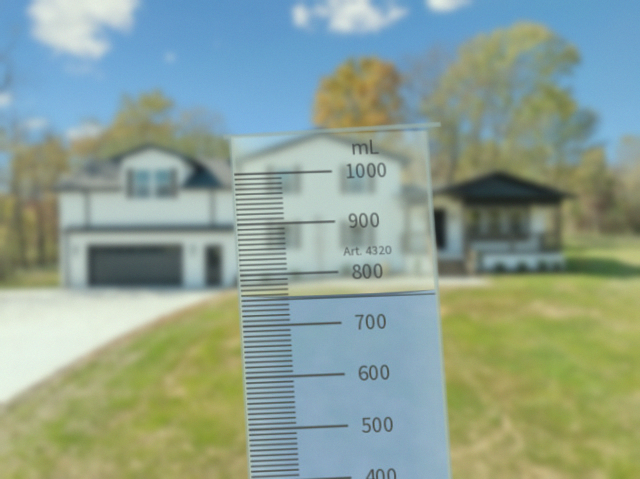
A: 750 mL
